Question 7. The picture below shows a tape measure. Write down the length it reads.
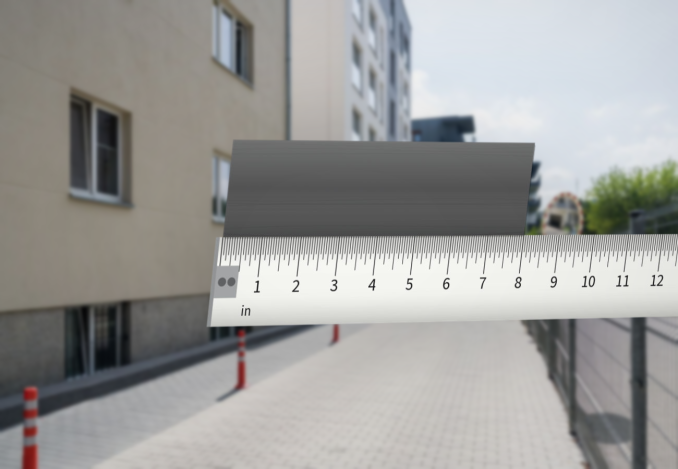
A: 8 in
